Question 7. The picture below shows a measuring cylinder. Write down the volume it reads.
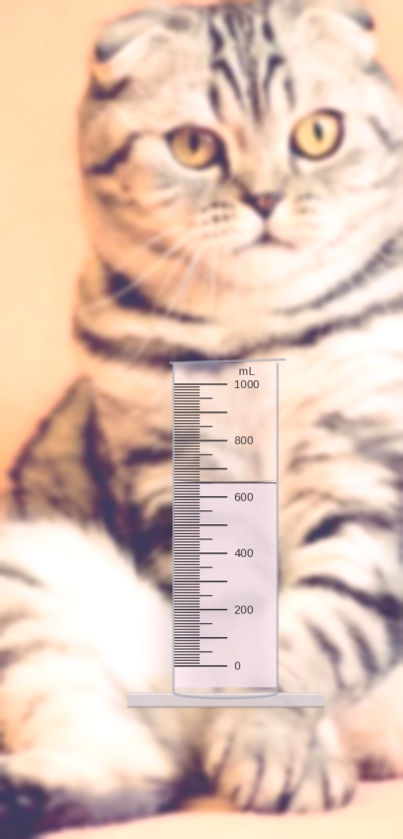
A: 650 mL
